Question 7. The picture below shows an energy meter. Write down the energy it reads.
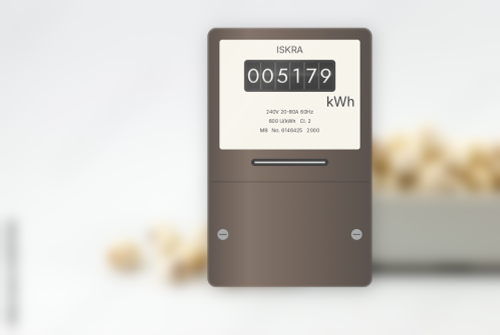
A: 5179 kWh
